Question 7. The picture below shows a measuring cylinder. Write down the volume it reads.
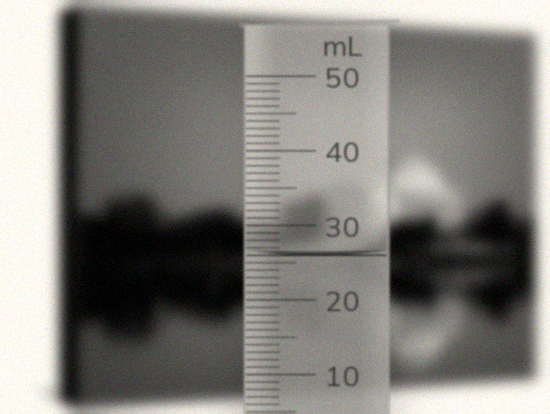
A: 26 mL
